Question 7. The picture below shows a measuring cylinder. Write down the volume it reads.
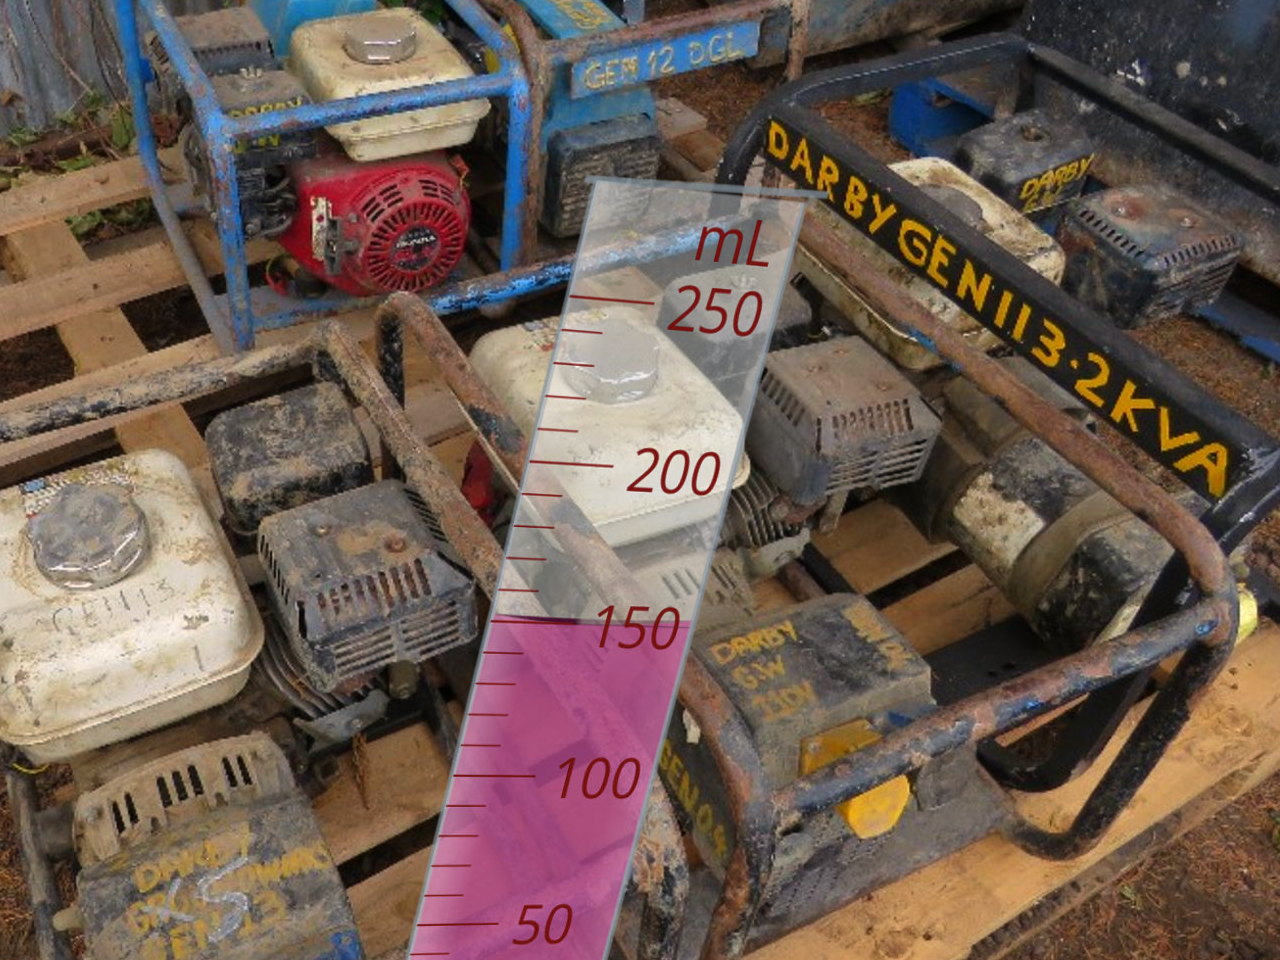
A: 150 mL
